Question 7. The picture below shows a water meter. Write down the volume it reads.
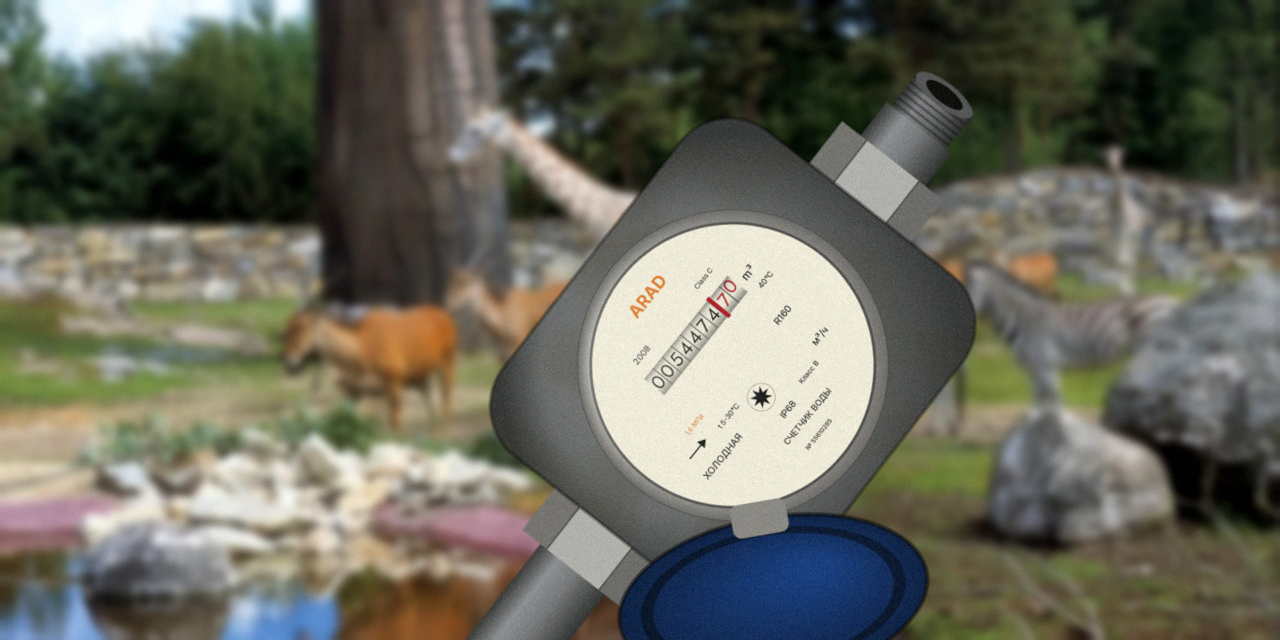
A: 54474.70 m³
